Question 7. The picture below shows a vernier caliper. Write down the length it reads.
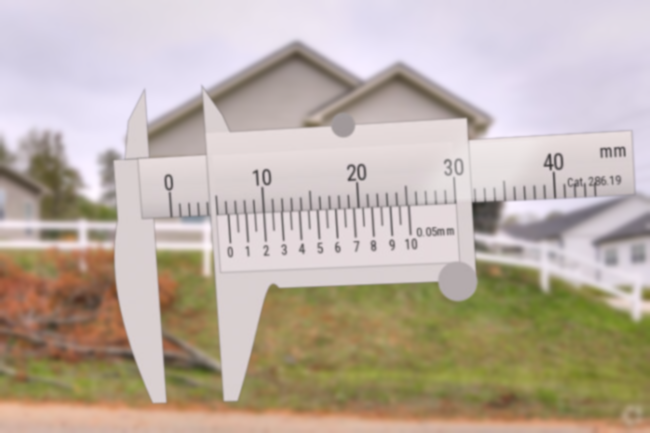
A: 6.2 mm
